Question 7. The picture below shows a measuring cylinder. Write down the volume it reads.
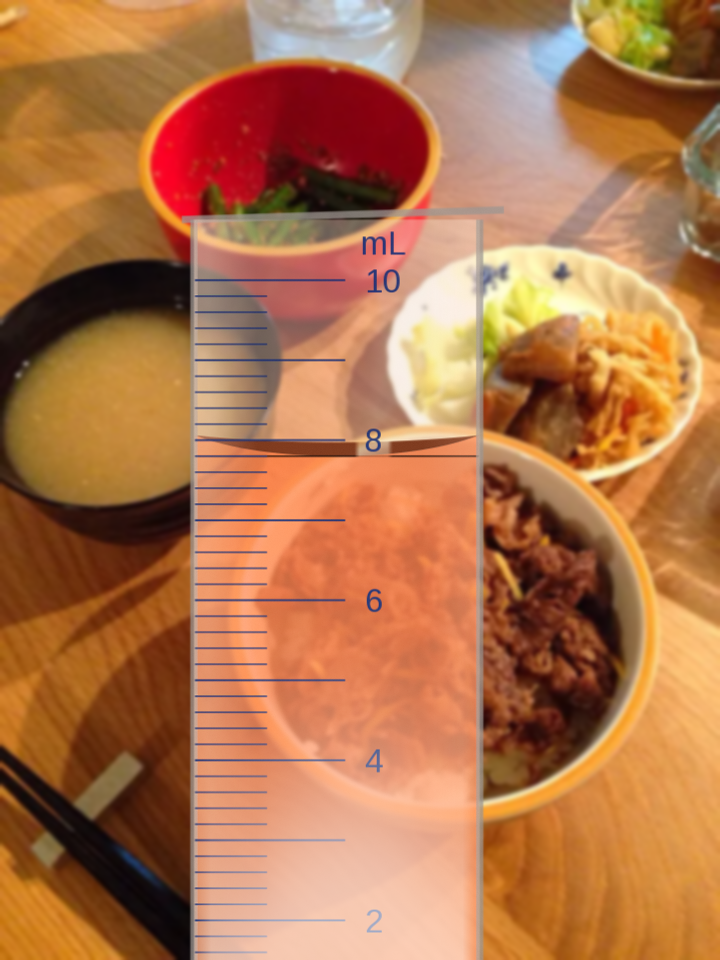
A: 7.8 mL
